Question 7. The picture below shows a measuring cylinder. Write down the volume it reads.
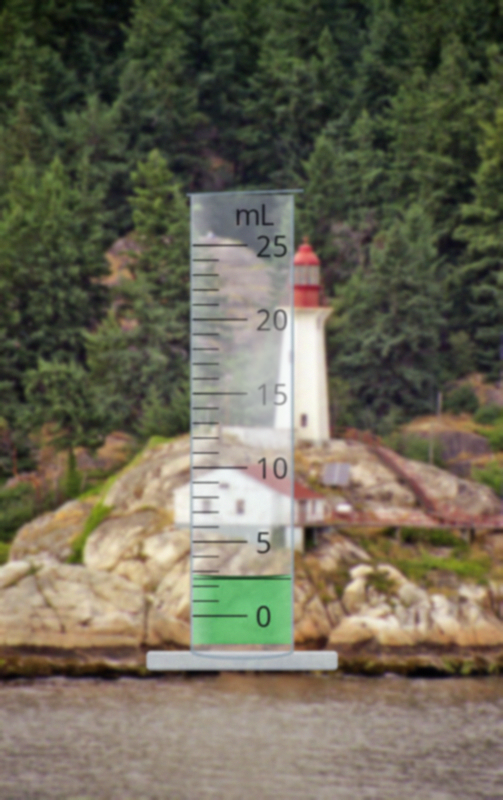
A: 2.5 mL
